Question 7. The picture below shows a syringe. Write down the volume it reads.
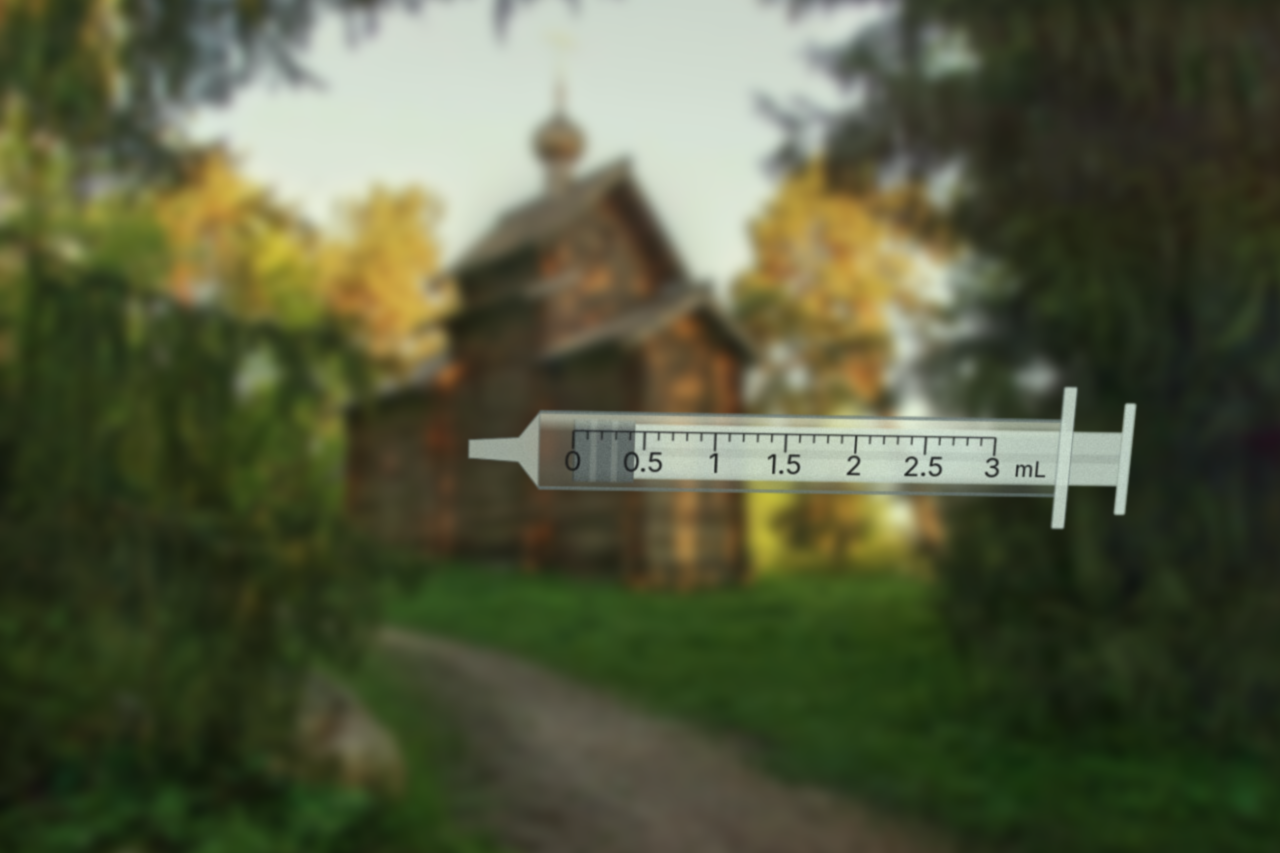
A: 0 mL
